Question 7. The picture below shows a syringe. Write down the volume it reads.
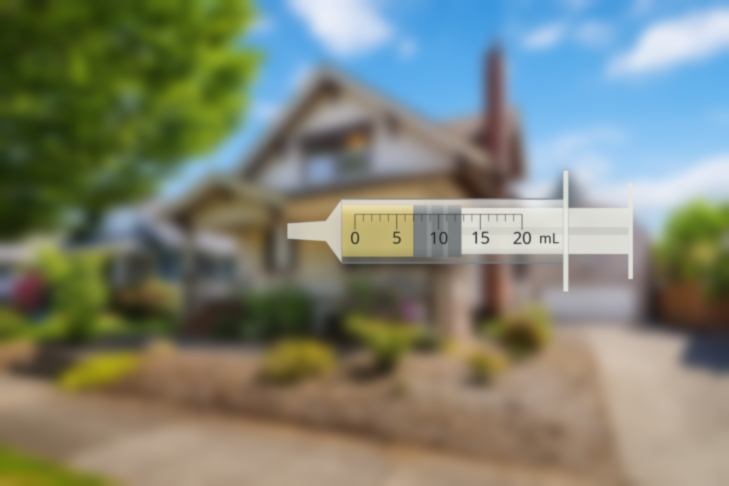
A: 7 mL
